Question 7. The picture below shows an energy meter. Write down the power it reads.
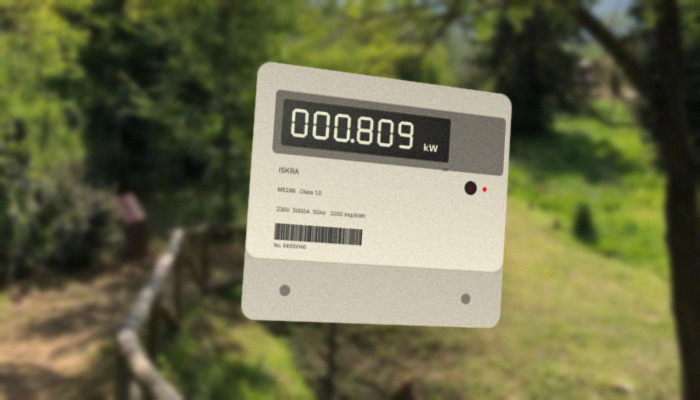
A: 0.809 kW
